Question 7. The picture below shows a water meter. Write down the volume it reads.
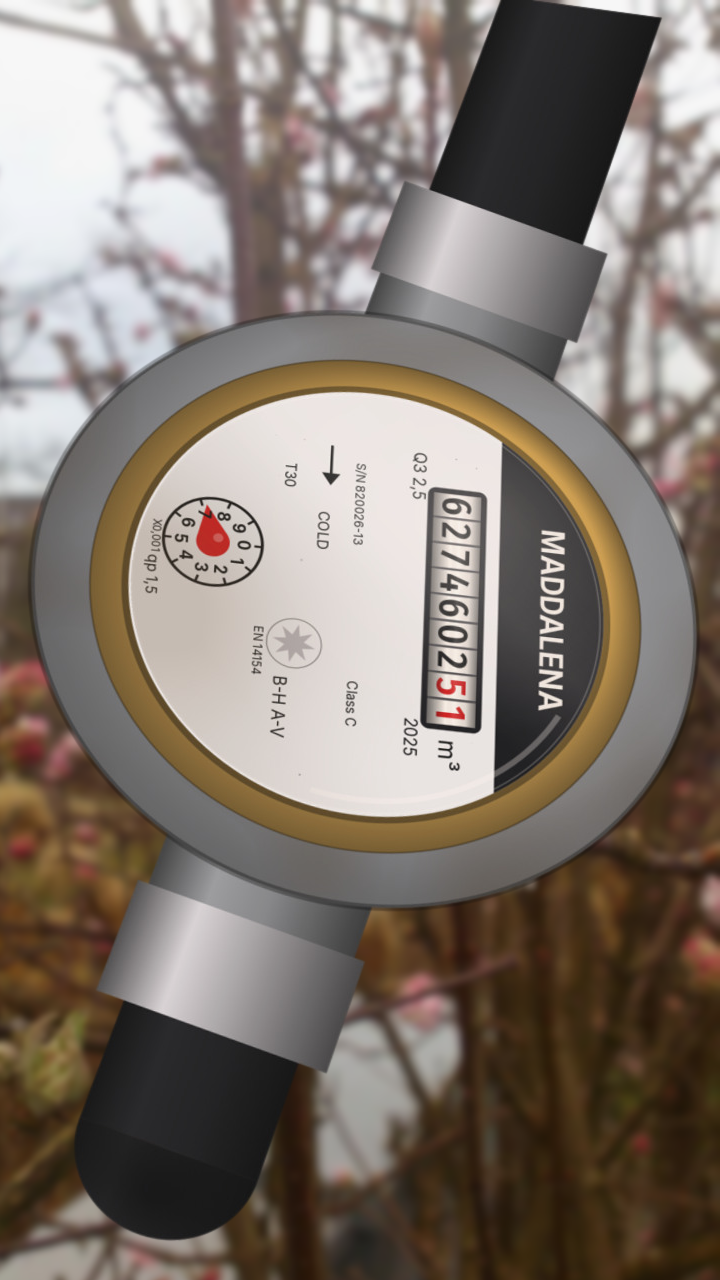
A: 6274602.517 m³
